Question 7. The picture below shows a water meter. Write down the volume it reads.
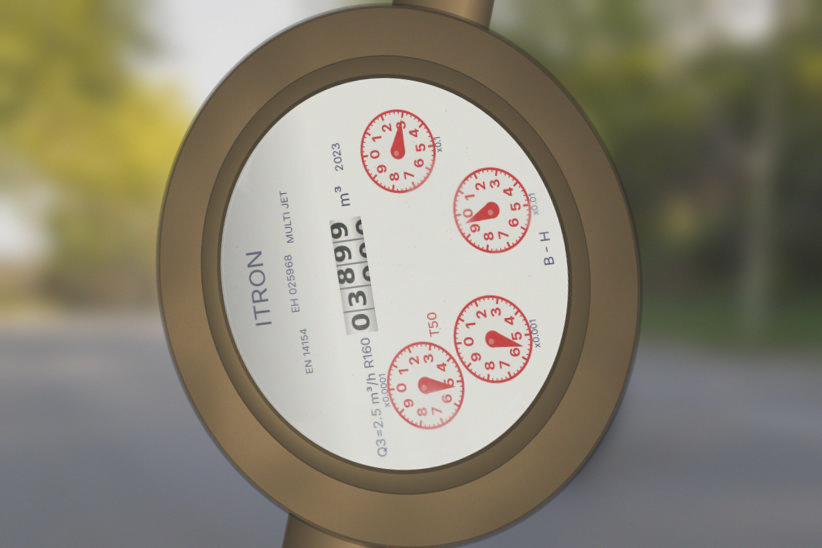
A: 3899.2955 m³
